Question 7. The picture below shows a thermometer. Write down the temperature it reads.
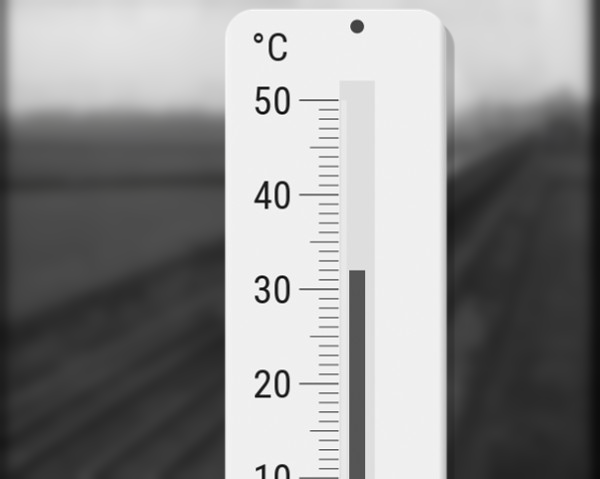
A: 32 °C
